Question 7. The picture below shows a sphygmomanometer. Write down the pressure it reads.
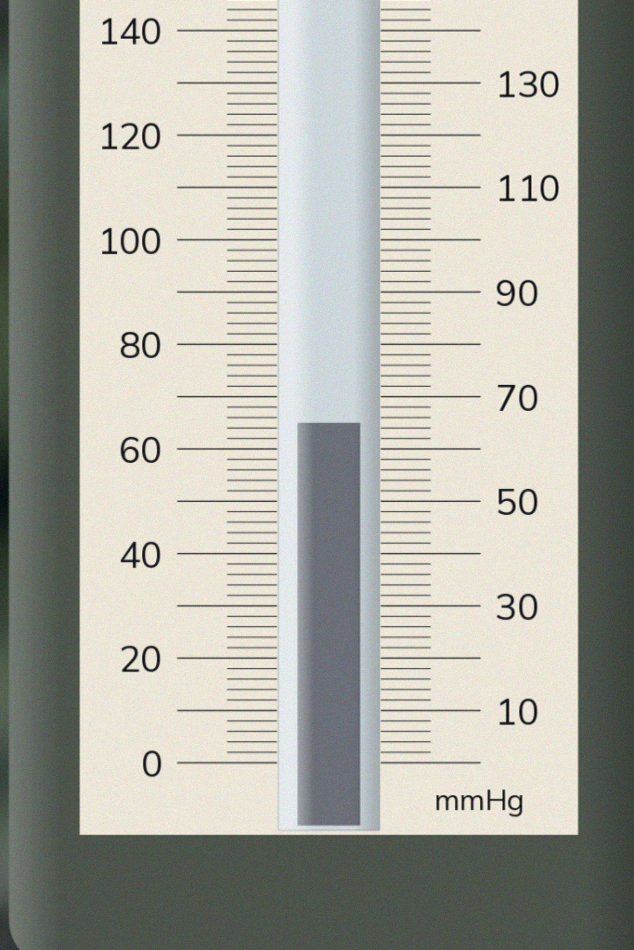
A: 65 mmHg
